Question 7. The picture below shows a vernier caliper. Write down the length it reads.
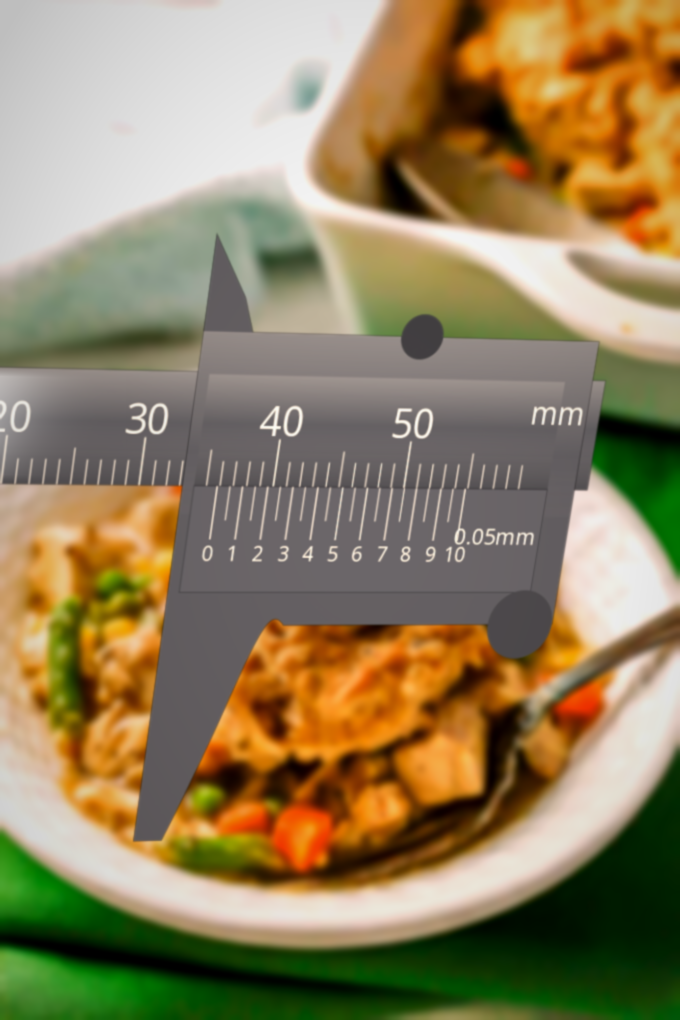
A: 35.8 mm
